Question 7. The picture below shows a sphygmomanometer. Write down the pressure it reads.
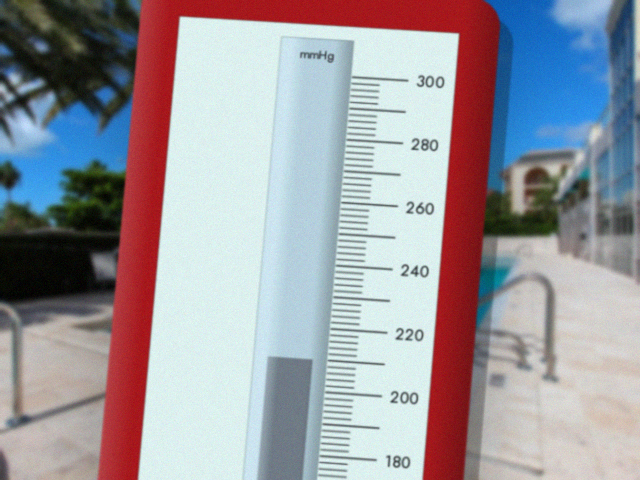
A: 210 mmHg
